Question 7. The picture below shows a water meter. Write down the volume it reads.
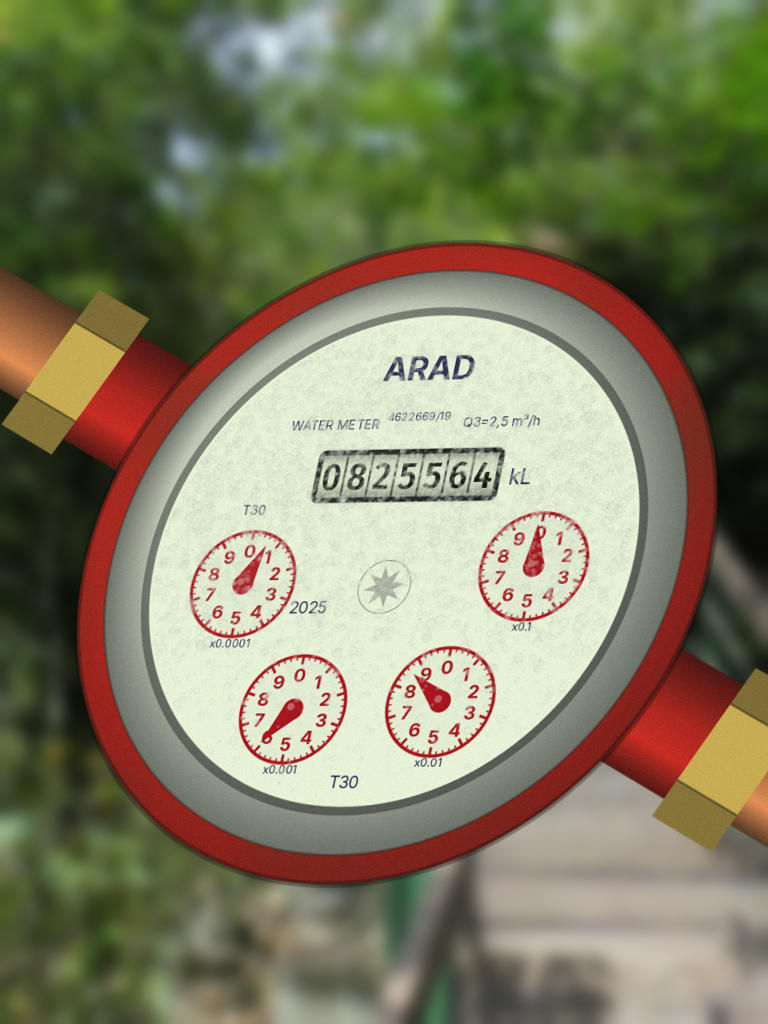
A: 825563.9860 kL
